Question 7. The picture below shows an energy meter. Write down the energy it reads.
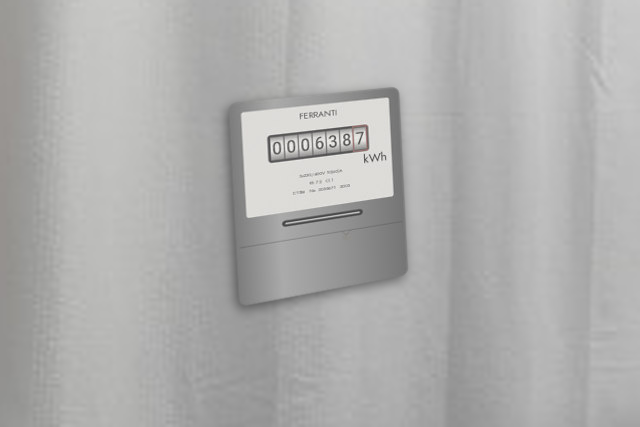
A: 638.7 kWh
